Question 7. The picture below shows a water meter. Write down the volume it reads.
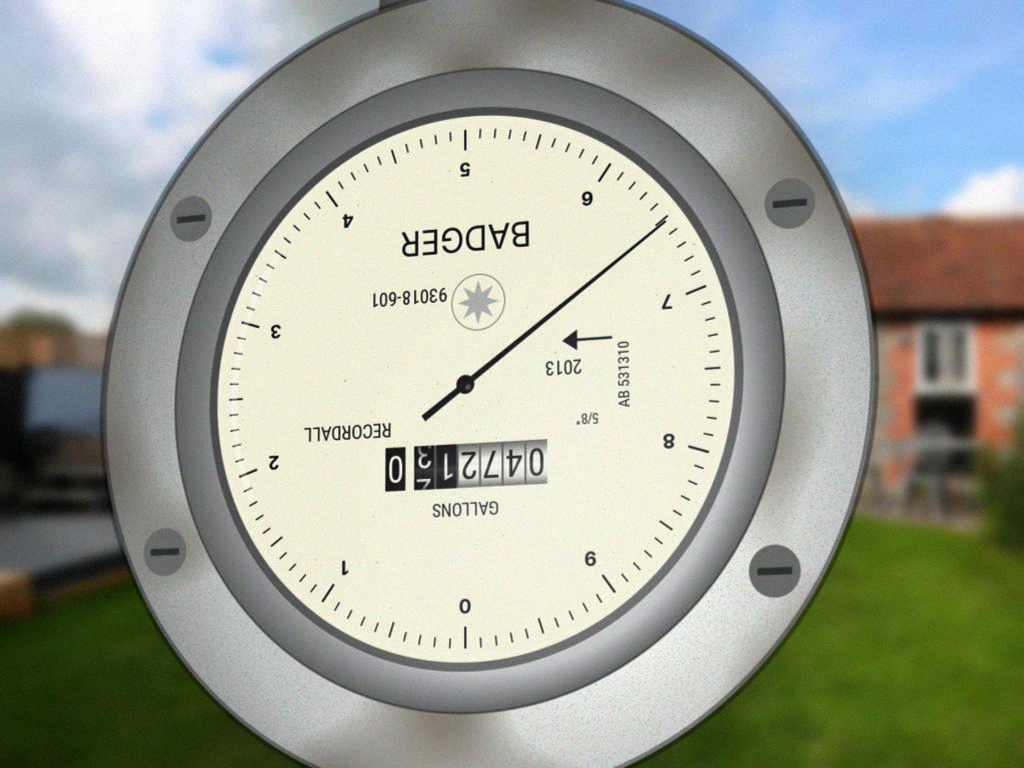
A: 472126.5 gal
